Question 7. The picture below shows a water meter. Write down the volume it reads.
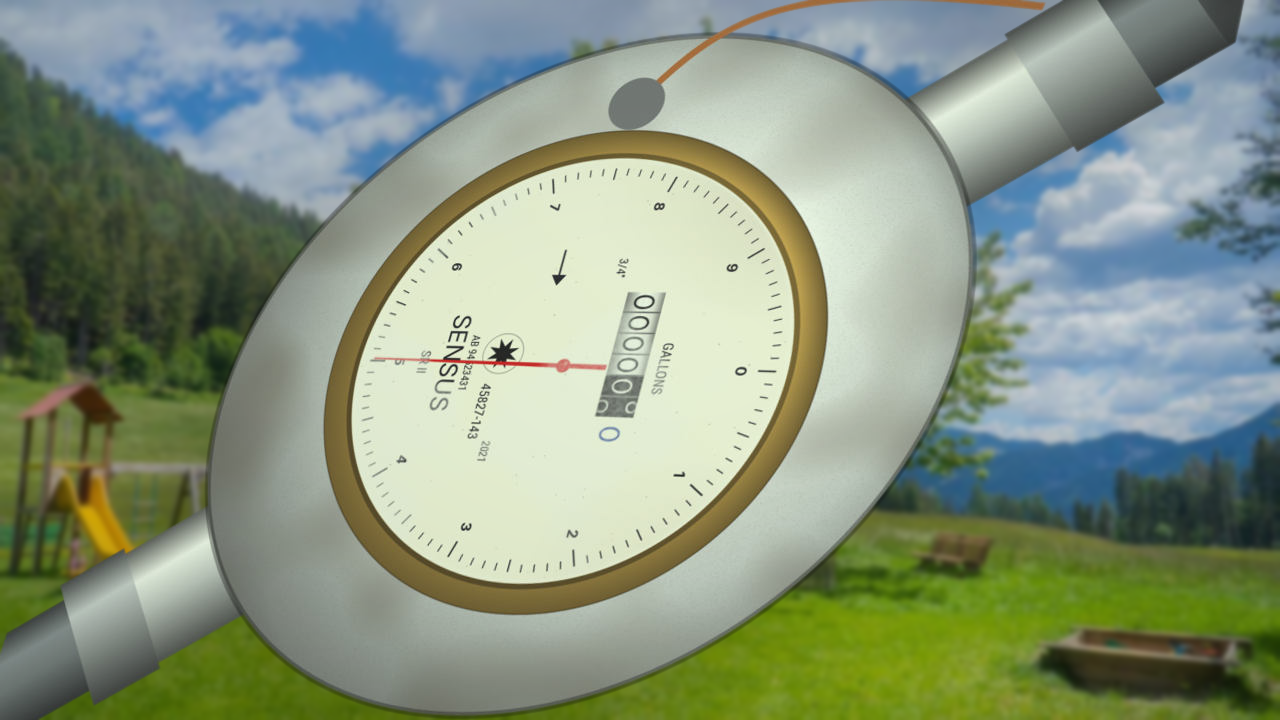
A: 85.0 gal
